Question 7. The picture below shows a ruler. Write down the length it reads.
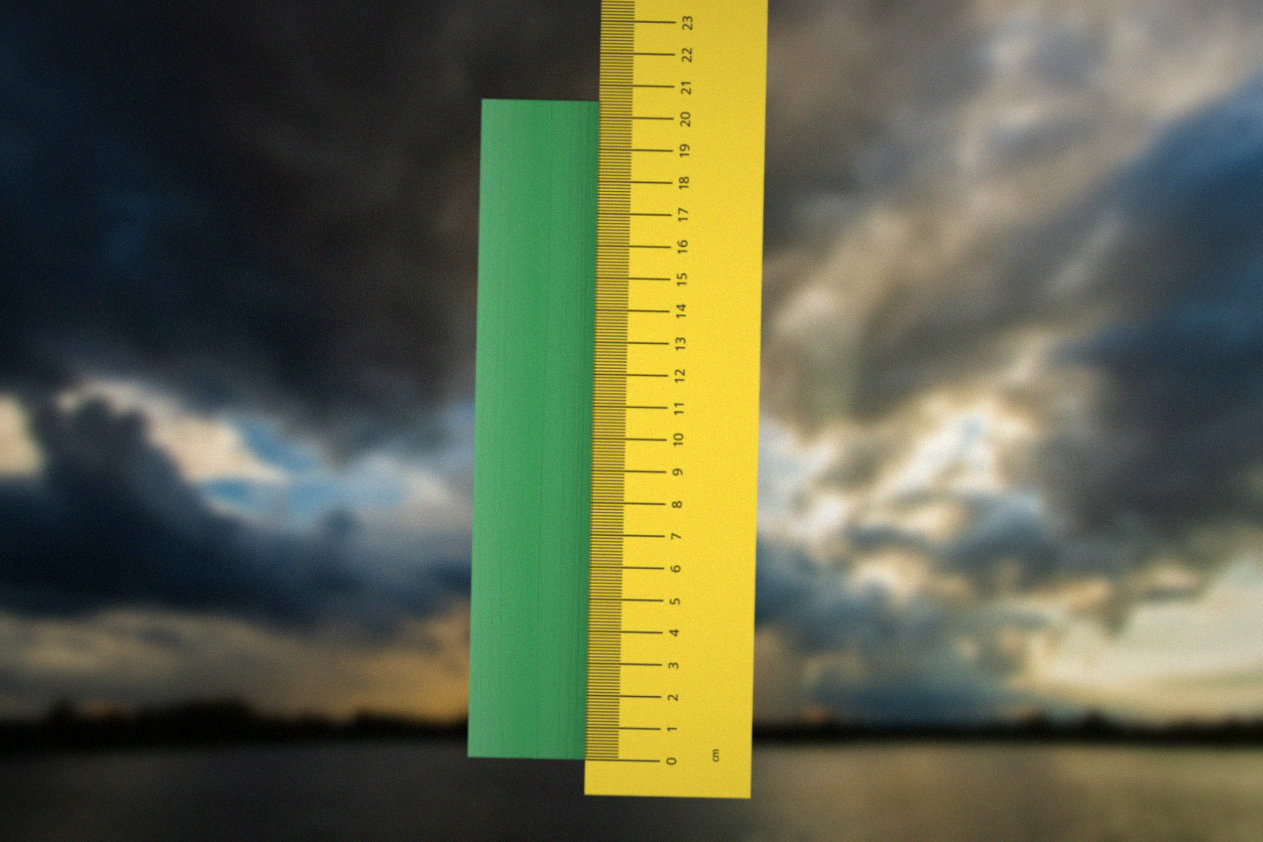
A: 20.5 cm
